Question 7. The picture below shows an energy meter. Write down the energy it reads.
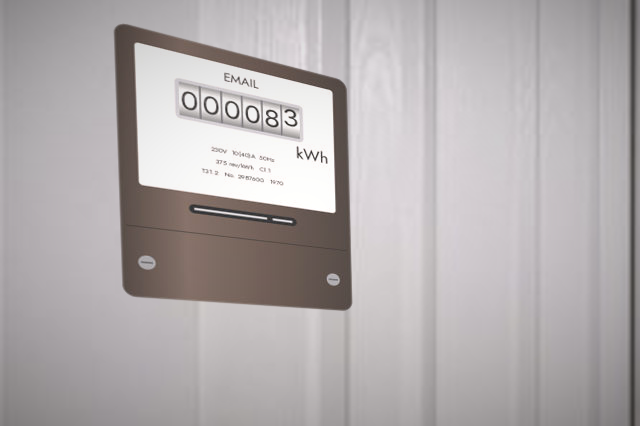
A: 83 kWh
